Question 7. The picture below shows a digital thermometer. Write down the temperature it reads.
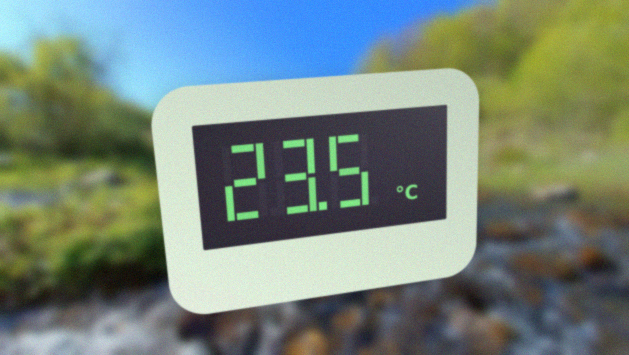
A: 23.5 °C
